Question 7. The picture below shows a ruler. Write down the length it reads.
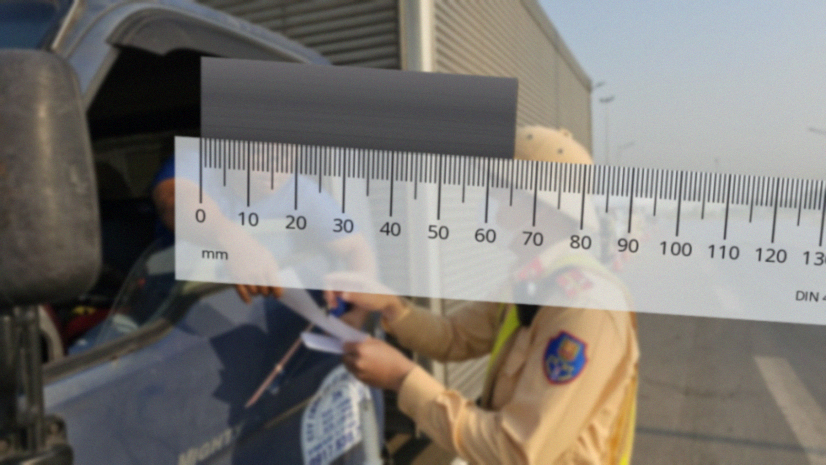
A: 65 mm
